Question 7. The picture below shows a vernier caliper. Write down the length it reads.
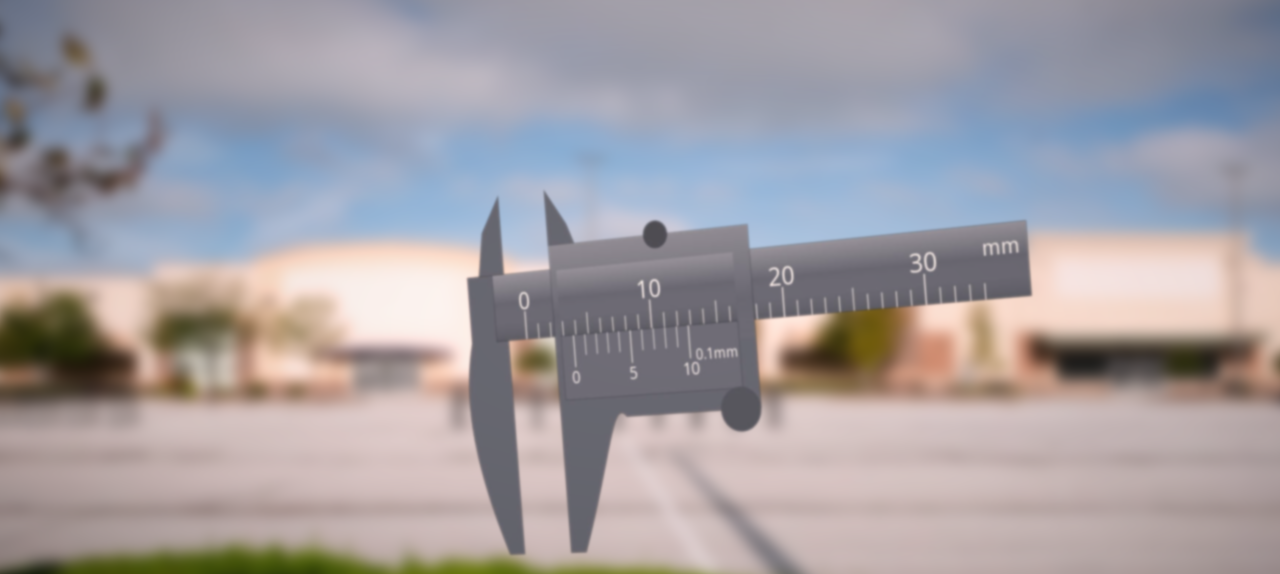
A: 3.8 mm
